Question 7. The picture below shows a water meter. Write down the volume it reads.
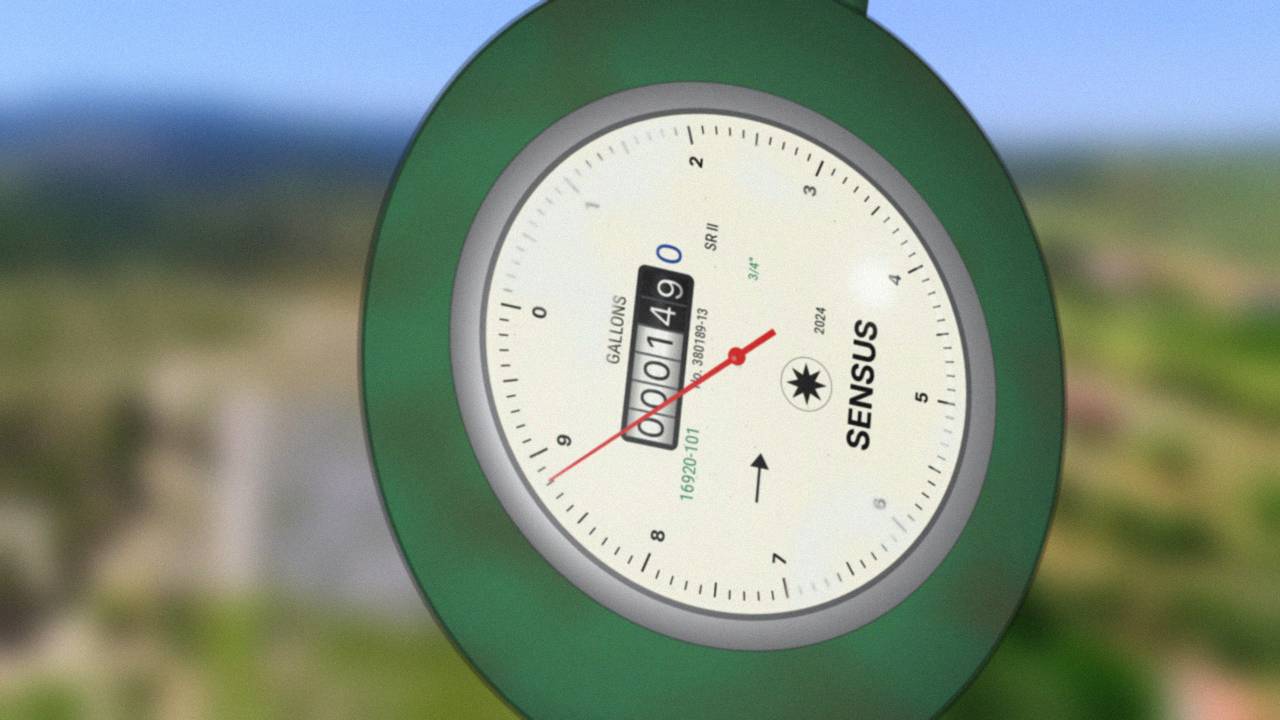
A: 1488.8 gal
